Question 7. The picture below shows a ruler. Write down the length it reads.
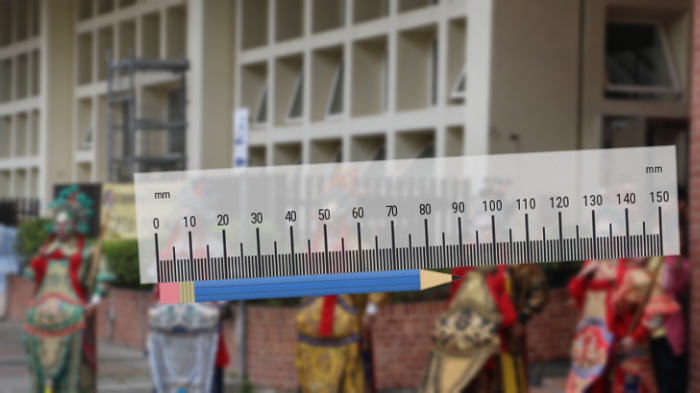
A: 90 mm
